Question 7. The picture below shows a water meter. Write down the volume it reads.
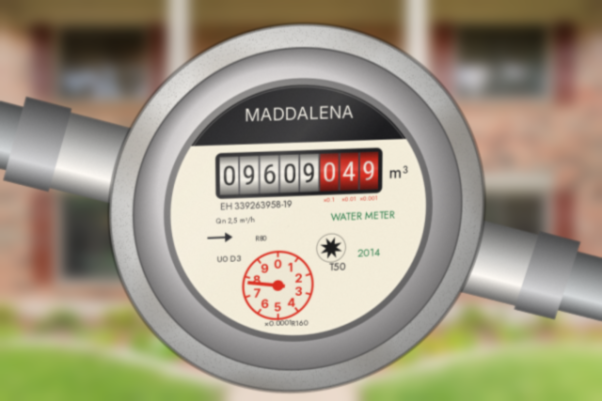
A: 9609.0497 m³
